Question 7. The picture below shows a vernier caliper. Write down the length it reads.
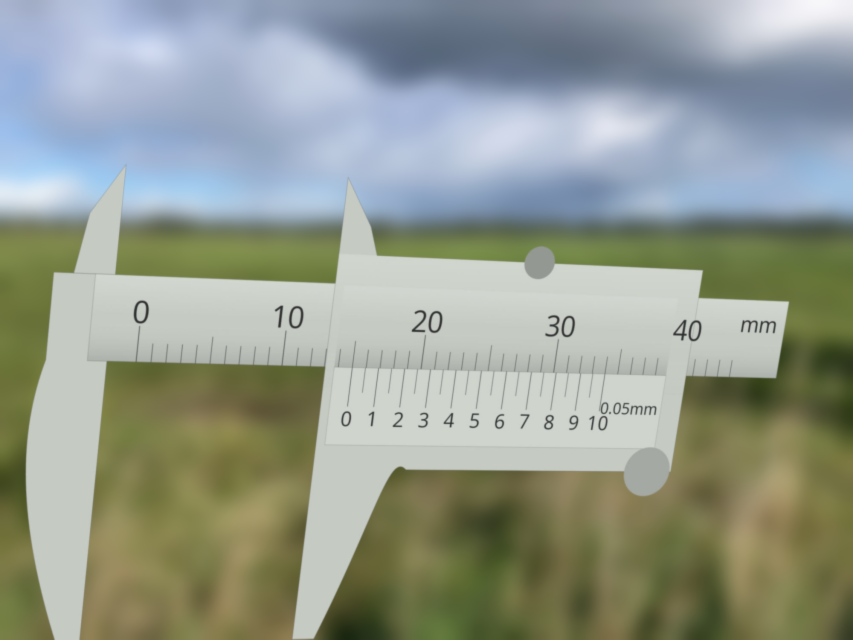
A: 15.0 mm
